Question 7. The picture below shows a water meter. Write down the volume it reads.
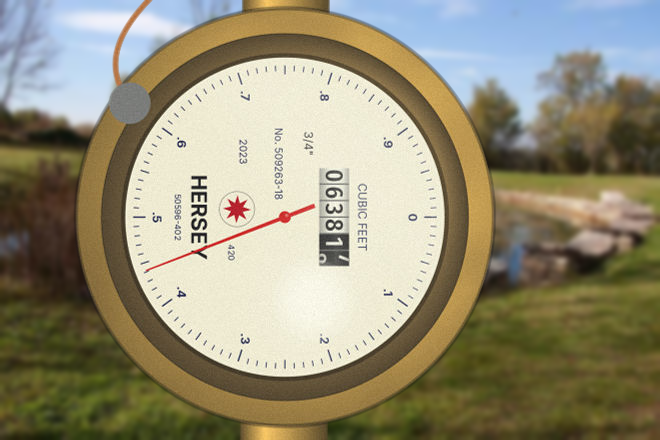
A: 63817.44 ft³
